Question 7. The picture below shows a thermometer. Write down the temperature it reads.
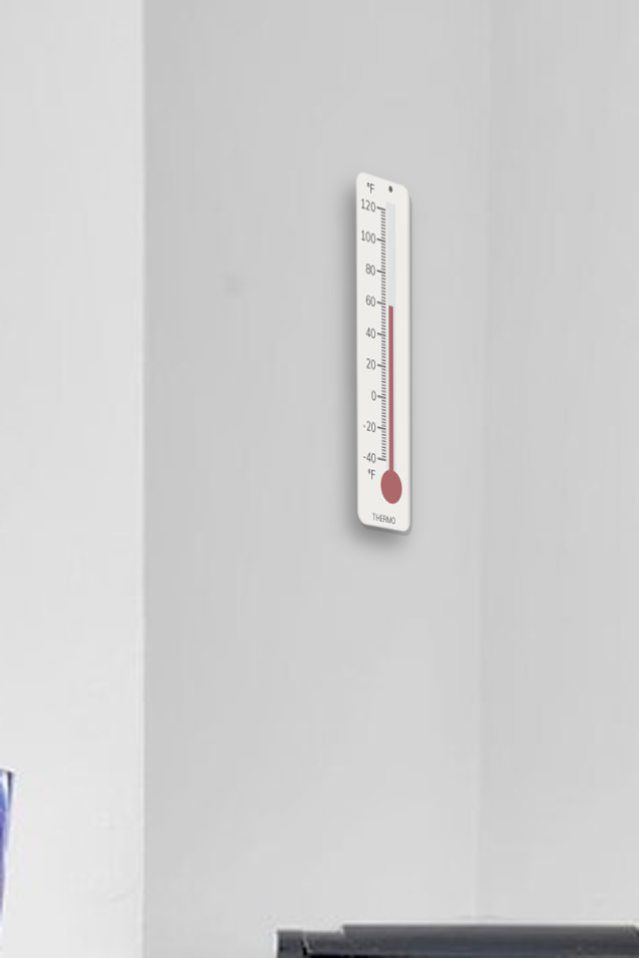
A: 60 °F
